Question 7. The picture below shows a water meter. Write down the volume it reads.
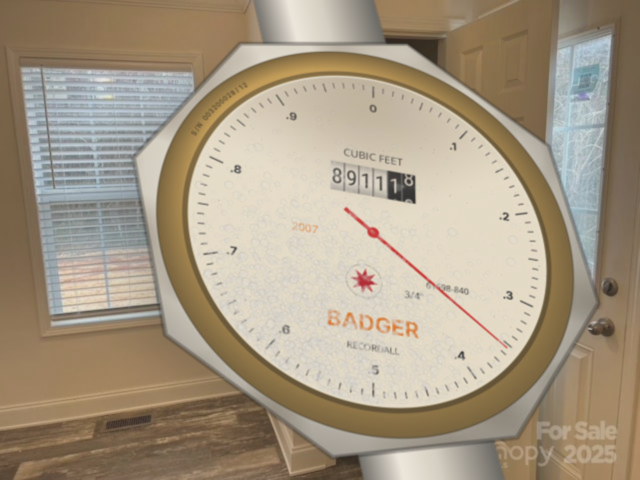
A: 891118.35 ft³
